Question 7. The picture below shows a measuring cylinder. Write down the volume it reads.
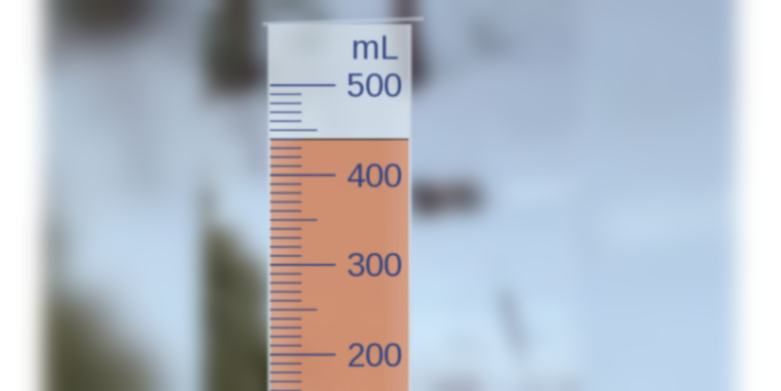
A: 440 mL
